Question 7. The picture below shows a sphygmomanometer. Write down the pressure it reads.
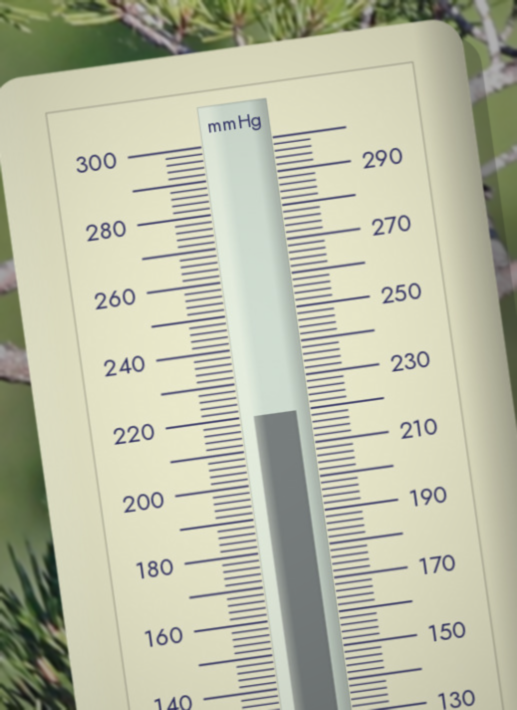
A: 220 mmHg
